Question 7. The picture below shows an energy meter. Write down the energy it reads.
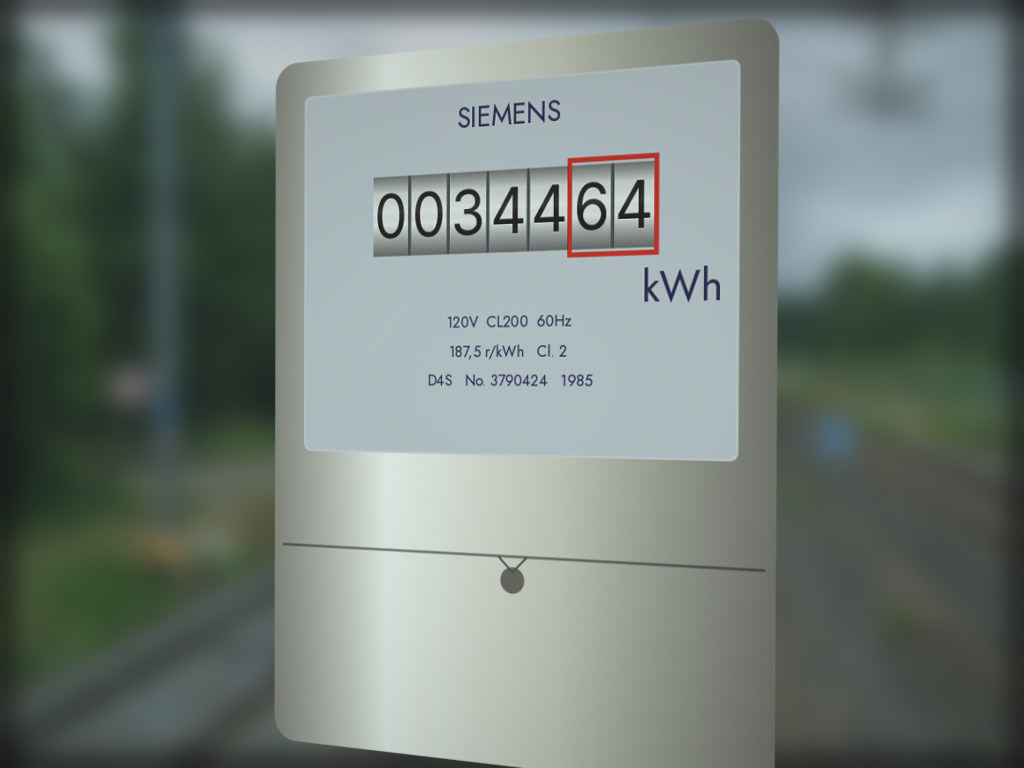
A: 344.64 kWh
